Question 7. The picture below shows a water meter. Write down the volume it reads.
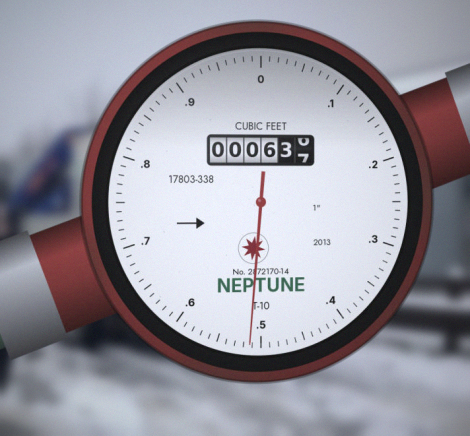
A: 636.51 ft³
